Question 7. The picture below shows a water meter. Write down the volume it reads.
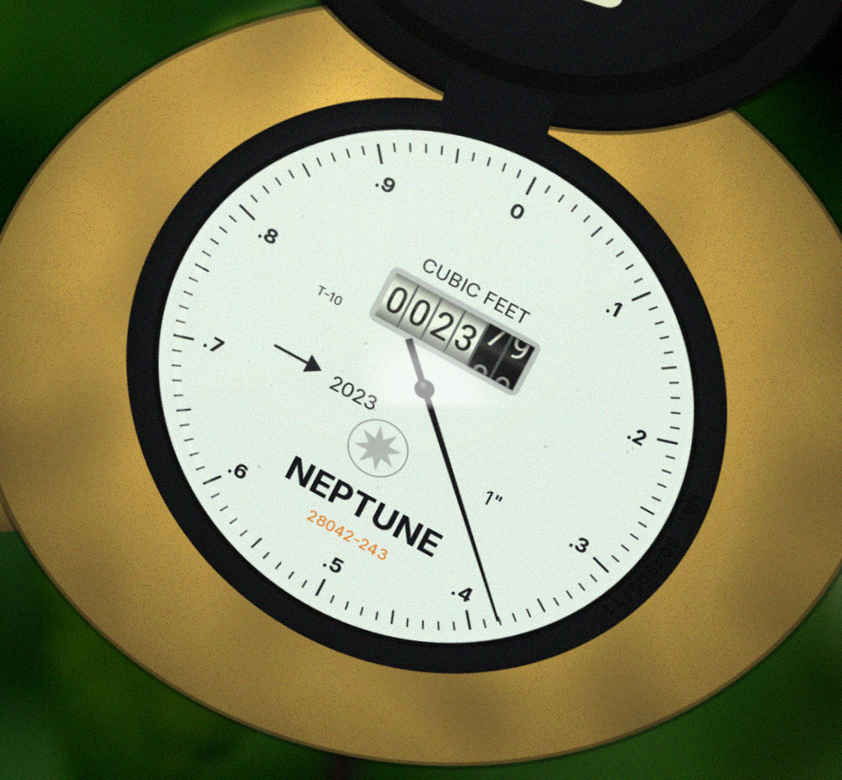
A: 2379.38 ft³
